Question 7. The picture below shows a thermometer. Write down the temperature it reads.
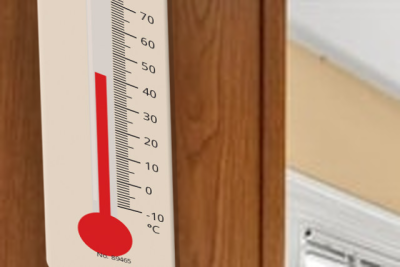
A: 40 °C
